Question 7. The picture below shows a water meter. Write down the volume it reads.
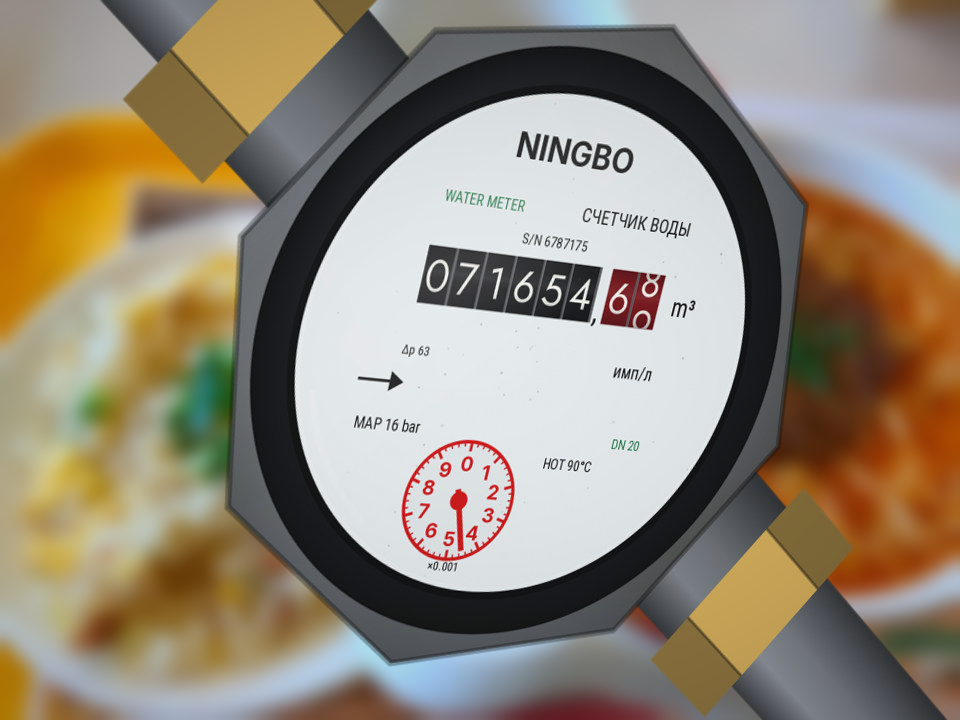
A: 71654.684 m³
